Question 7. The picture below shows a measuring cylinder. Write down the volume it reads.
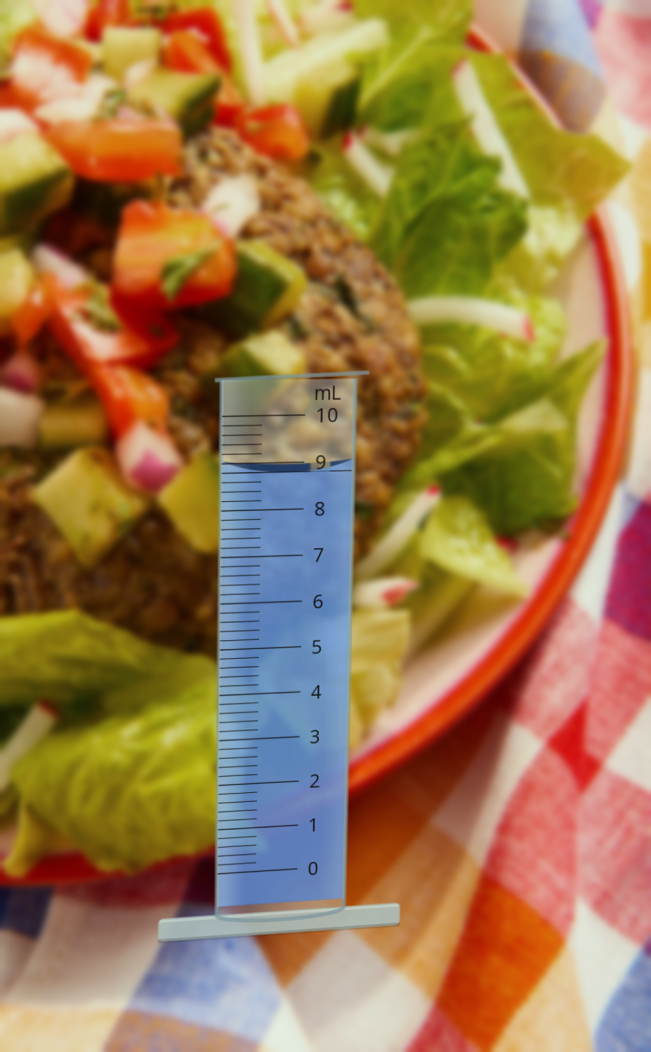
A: 8.8 mL
